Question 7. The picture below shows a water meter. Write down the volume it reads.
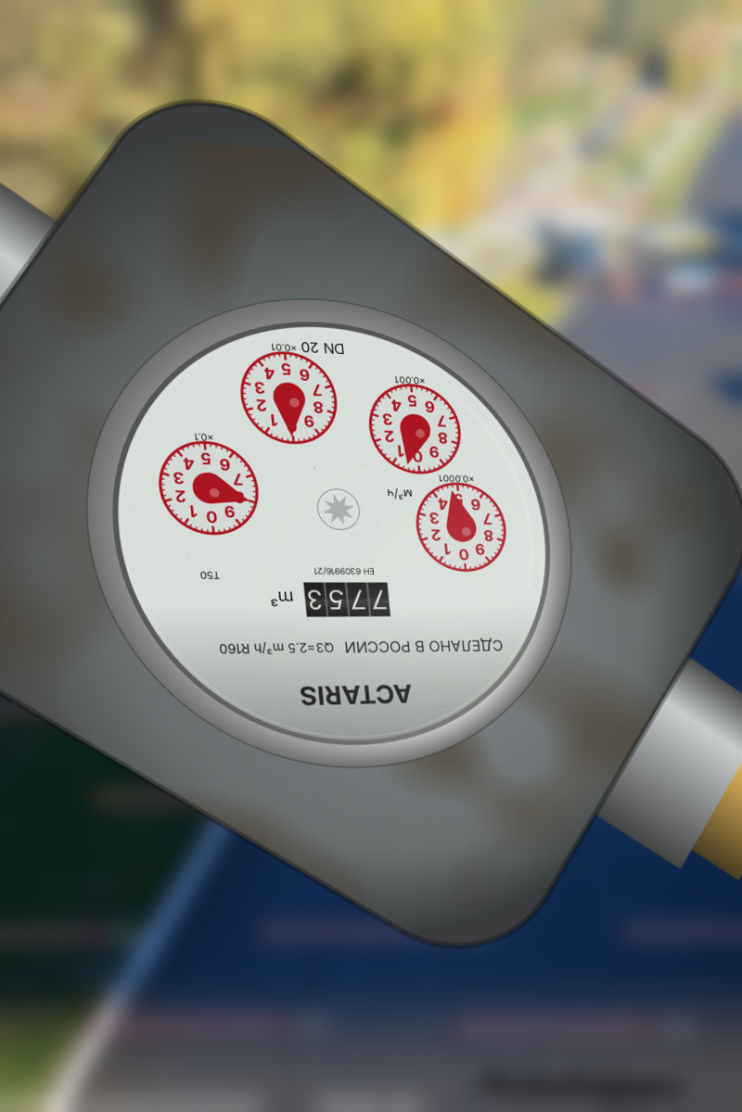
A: 7753.8004 m³
